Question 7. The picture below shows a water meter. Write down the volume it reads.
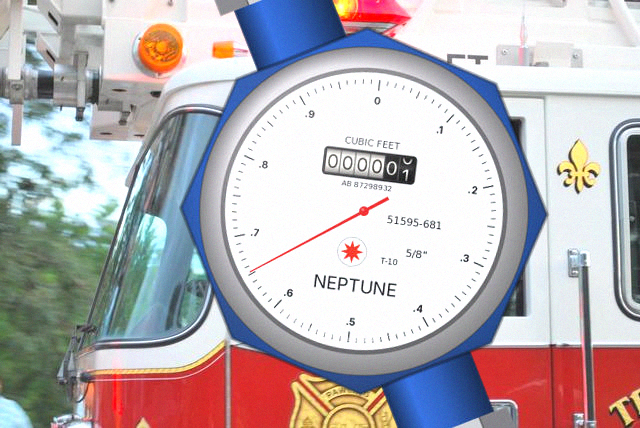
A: 0.65 ft³
